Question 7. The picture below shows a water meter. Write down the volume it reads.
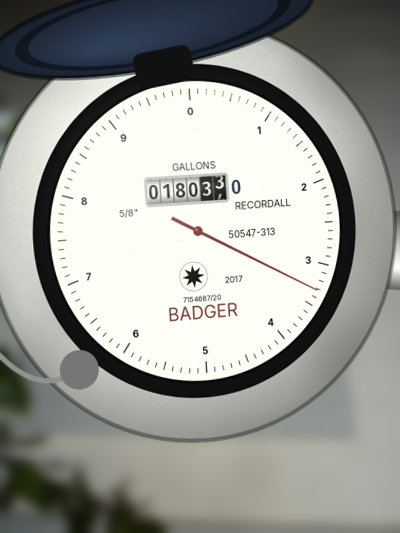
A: 180333.3 gal
